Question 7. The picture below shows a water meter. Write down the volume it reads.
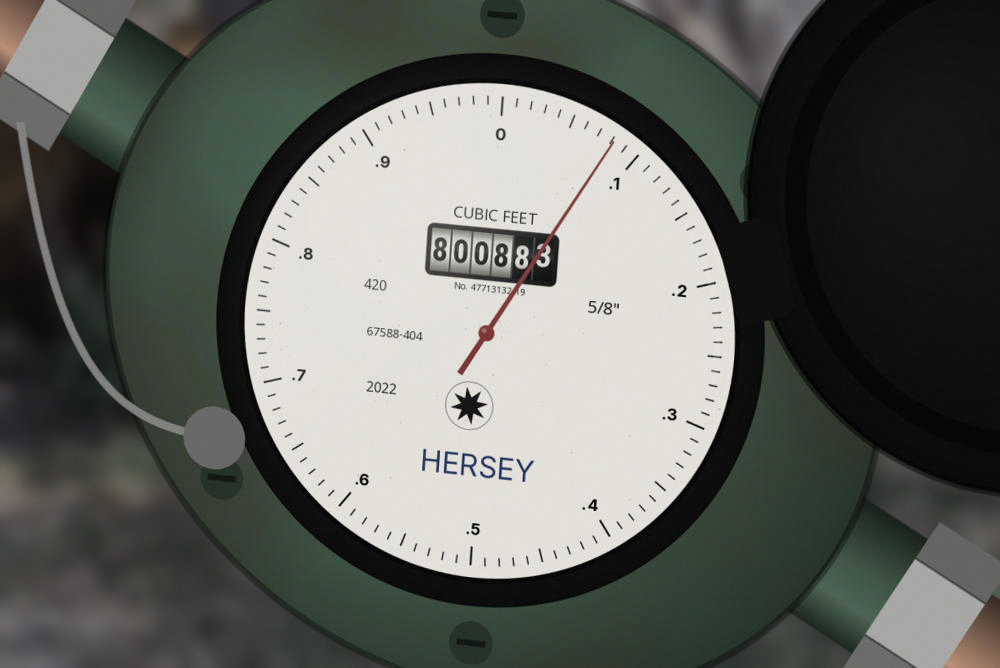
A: 800883.08 ft³
